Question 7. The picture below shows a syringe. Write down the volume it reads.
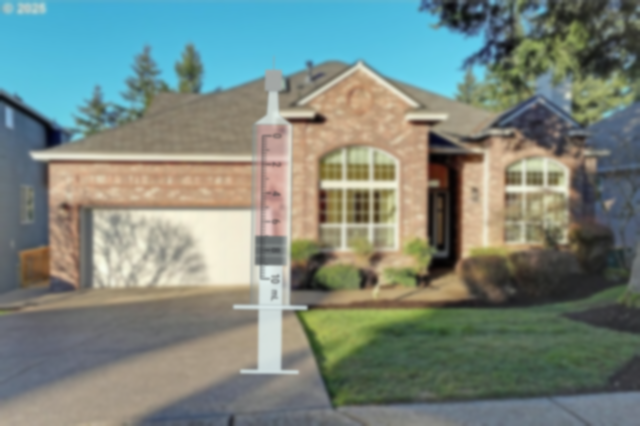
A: 7 mL
